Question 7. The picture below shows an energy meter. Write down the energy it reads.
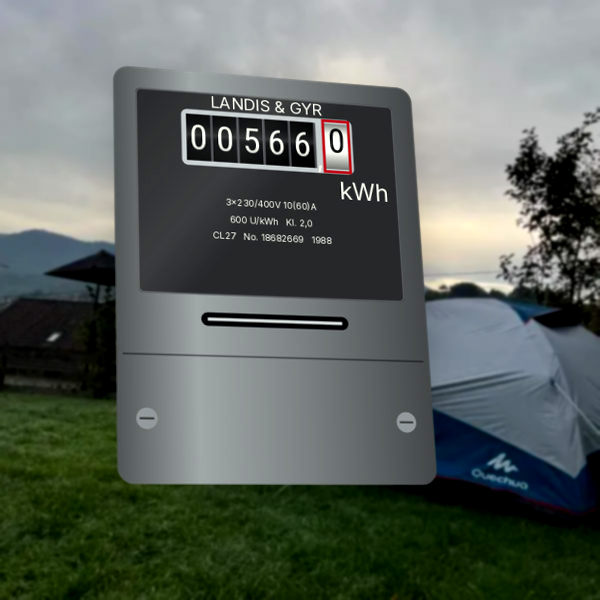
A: 566.0 kWh
